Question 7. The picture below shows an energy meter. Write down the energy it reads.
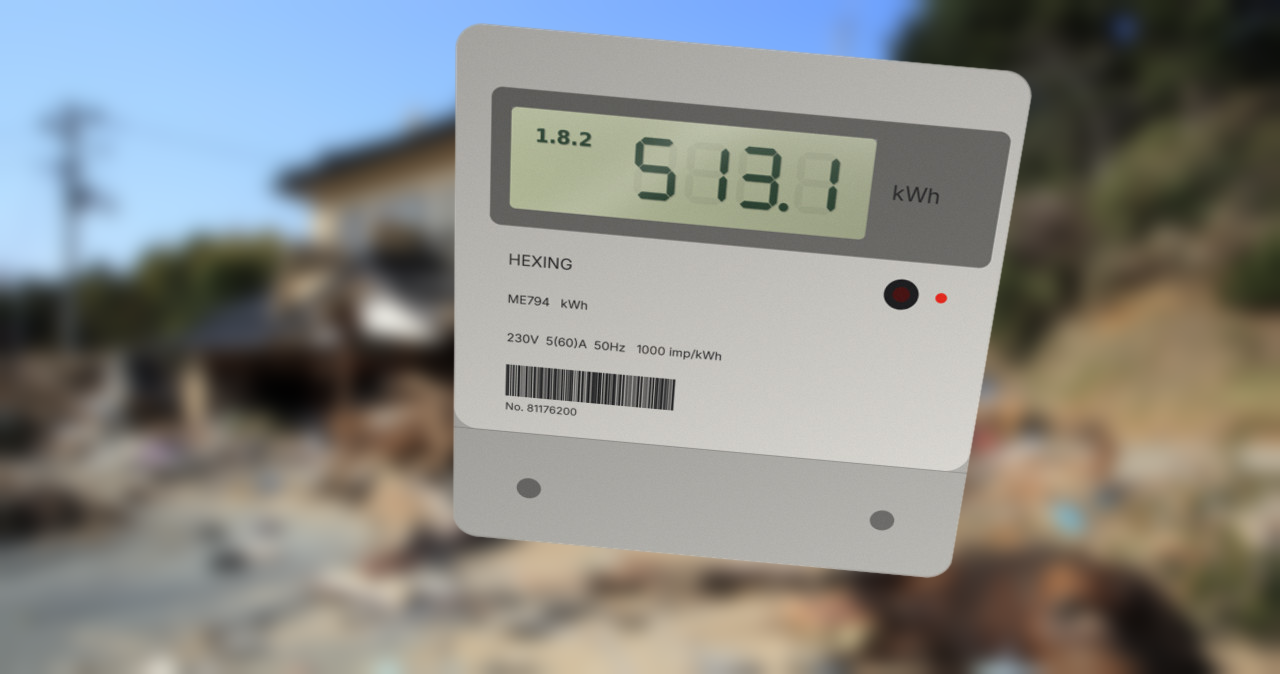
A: 513.1 kWh
